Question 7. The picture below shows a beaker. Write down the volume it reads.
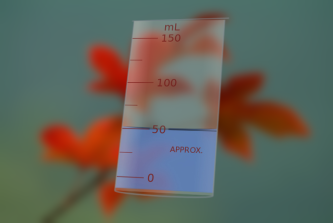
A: 50 mL
